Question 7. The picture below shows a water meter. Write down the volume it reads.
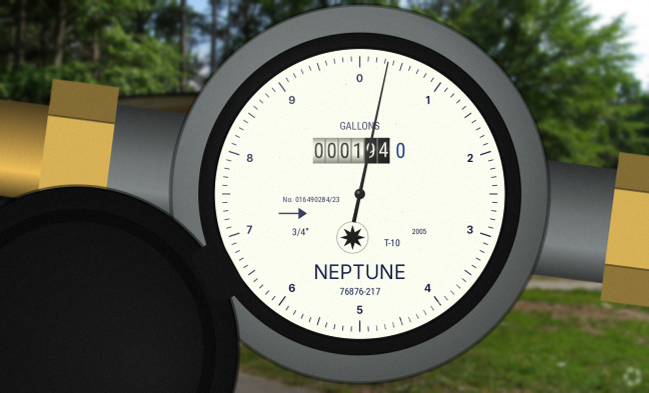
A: 1940.3 gal
